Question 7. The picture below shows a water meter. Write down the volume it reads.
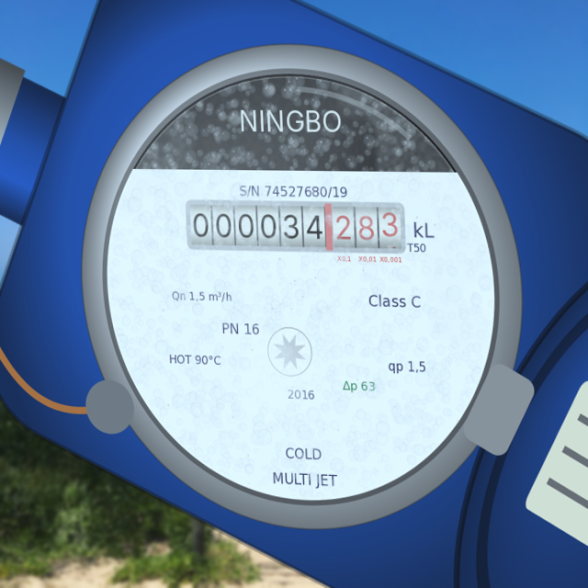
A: 34.283 kL
